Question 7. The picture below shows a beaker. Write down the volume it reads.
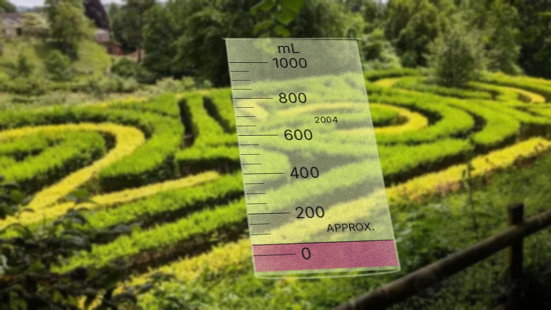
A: 50 mL
